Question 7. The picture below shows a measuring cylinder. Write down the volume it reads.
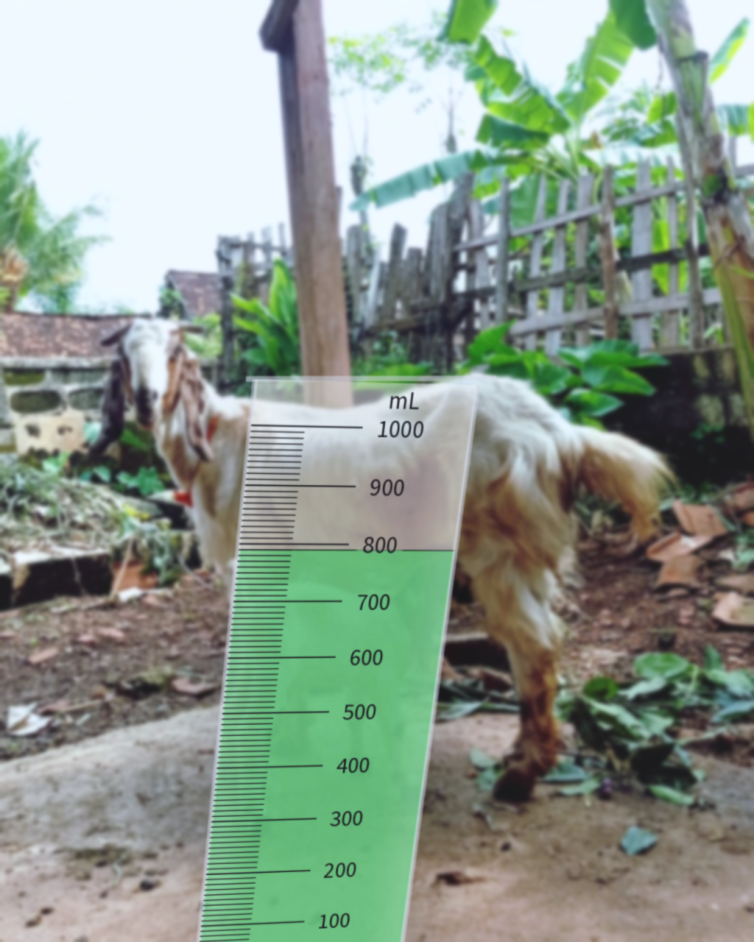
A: 790 mL
